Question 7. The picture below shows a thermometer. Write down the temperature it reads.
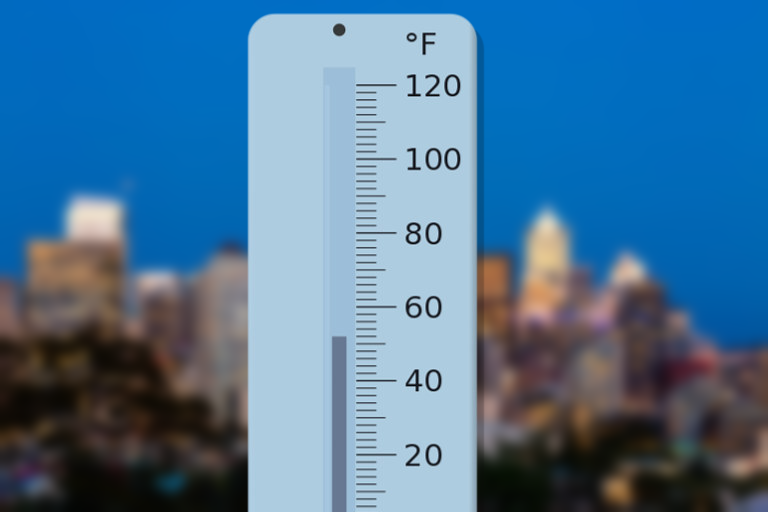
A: 52 °F
